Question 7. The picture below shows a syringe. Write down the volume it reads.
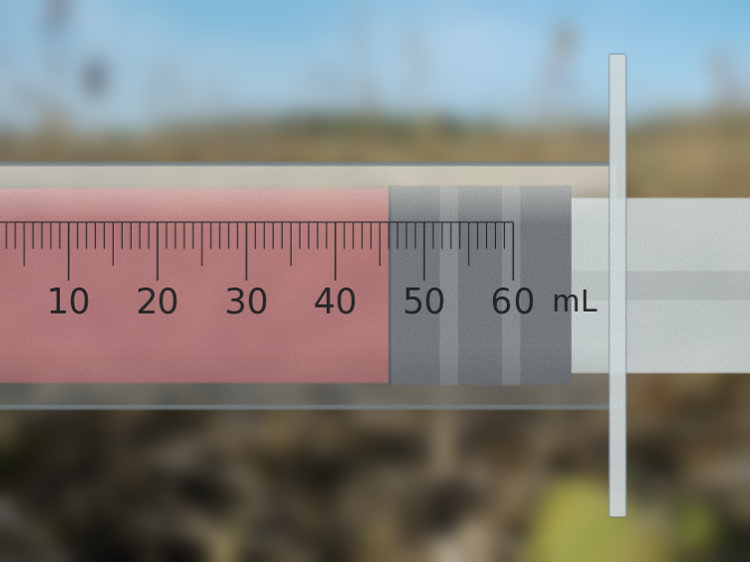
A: 46 mL
